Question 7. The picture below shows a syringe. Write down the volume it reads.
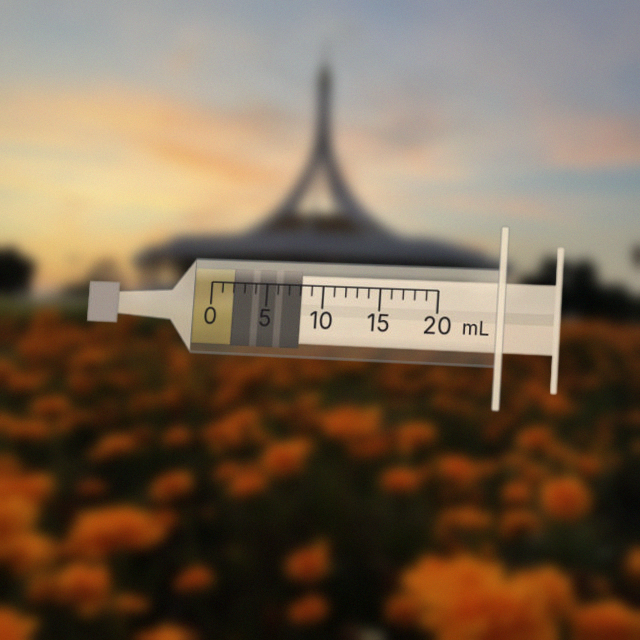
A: 2 mL
